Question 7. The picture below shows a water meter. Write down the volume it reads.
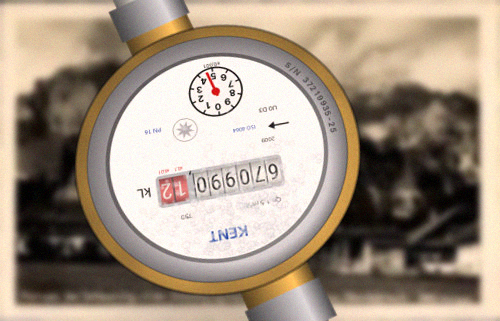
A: 670990.124 kL
